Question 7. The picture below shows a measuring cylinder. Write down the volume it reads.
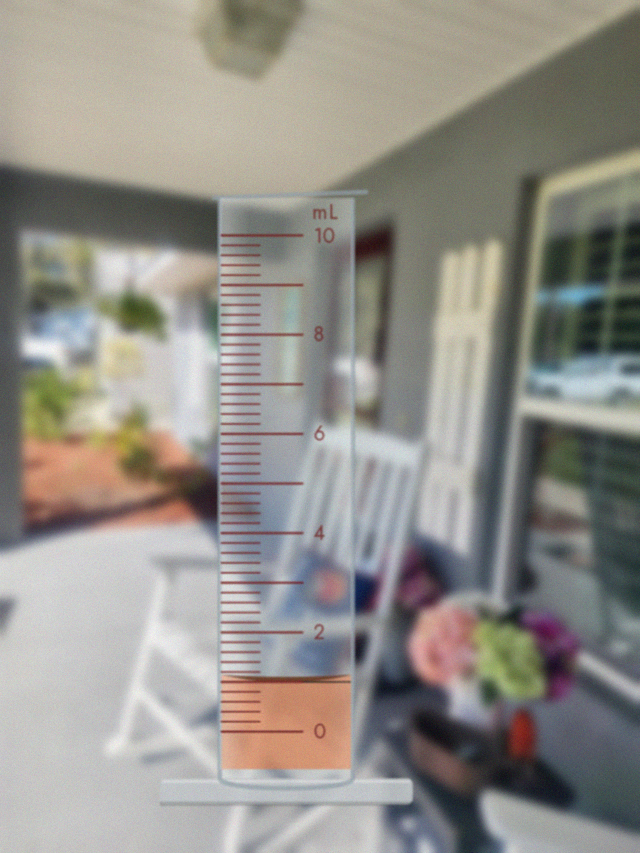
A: 1 mL
